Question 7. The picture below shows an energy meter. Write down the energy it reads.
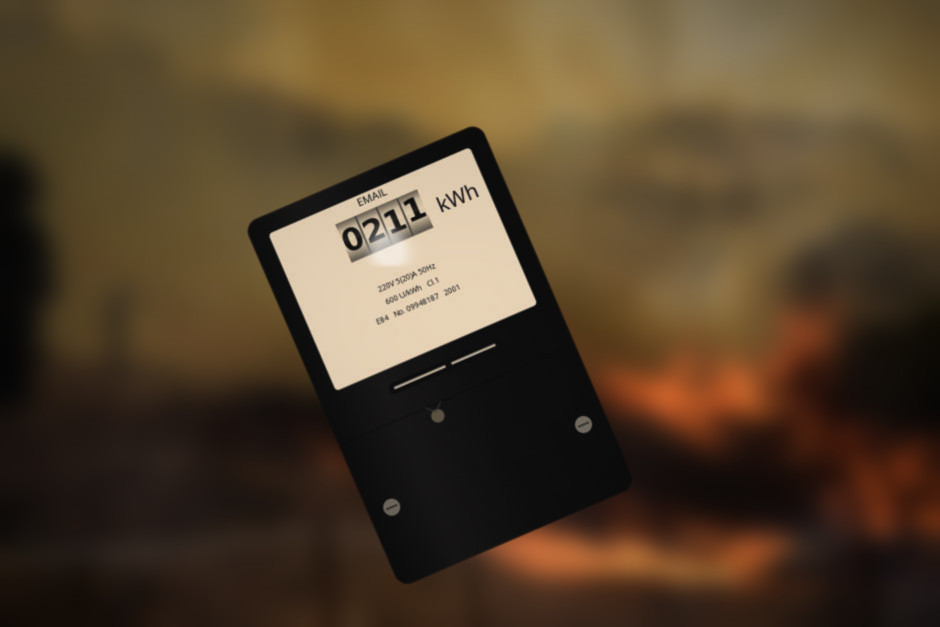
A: 211 kWh
